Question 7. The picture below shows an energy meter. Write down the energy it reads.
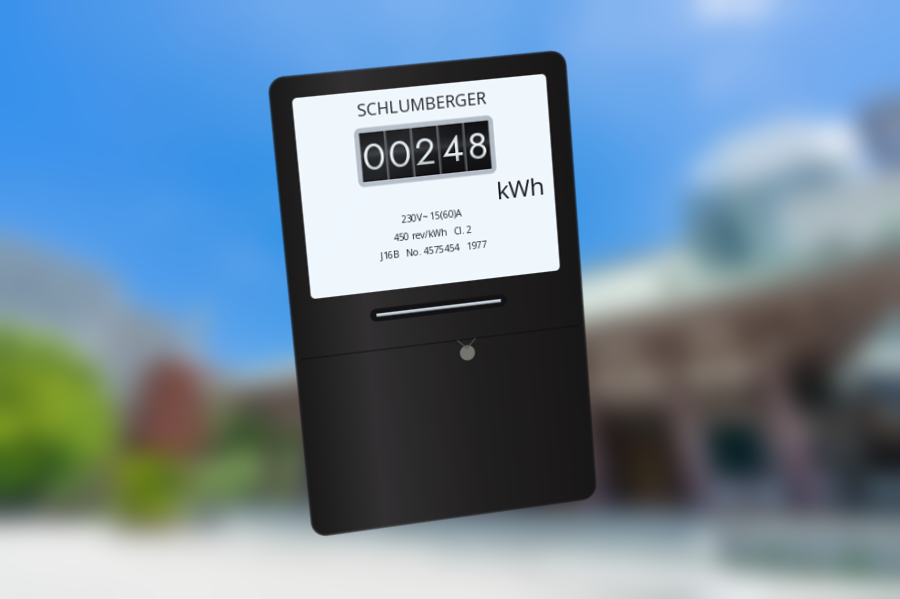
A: 248 kWh
